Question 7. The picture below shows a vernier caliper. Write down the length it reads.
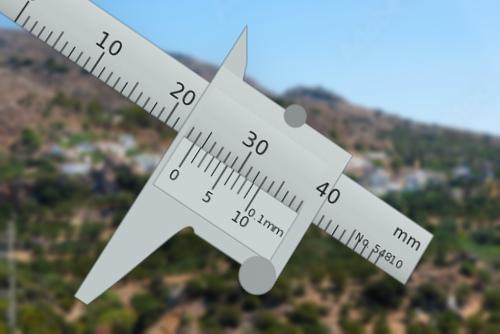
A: 24.0 mm
